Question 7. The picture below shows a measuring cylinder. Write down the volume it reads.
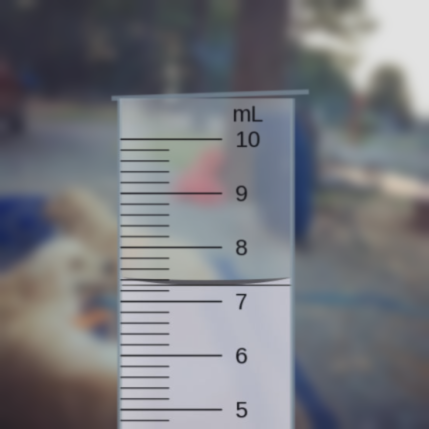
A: 7.3 mL
